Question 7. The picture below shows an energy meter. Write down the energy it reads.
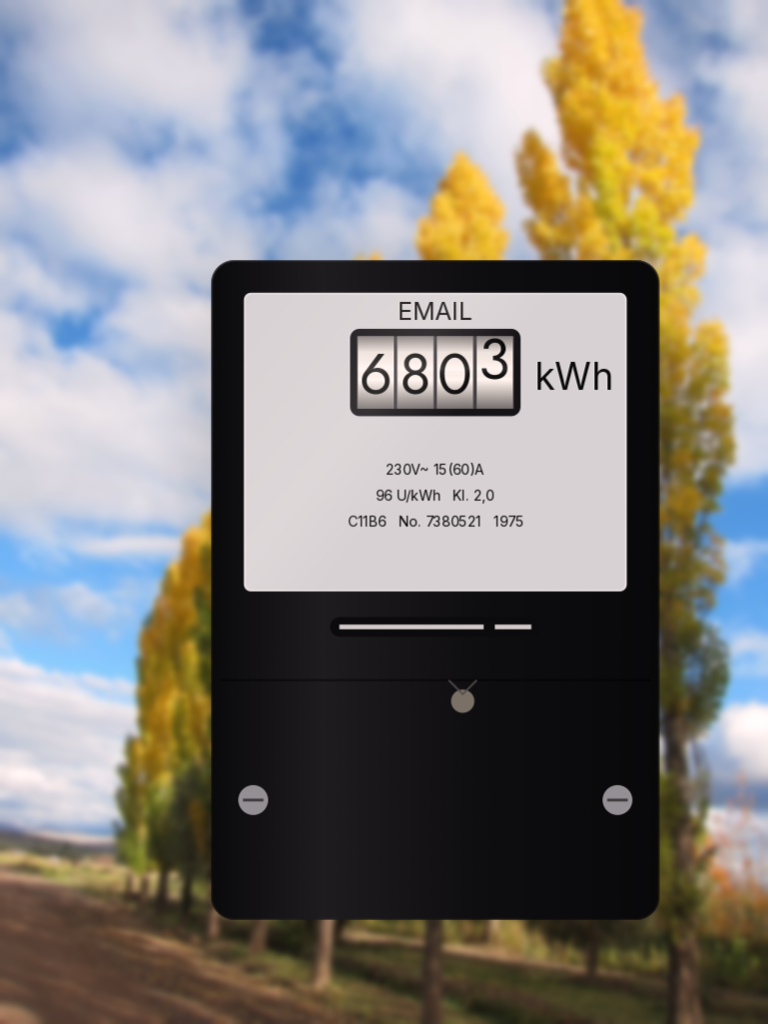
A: 6803 kWh
